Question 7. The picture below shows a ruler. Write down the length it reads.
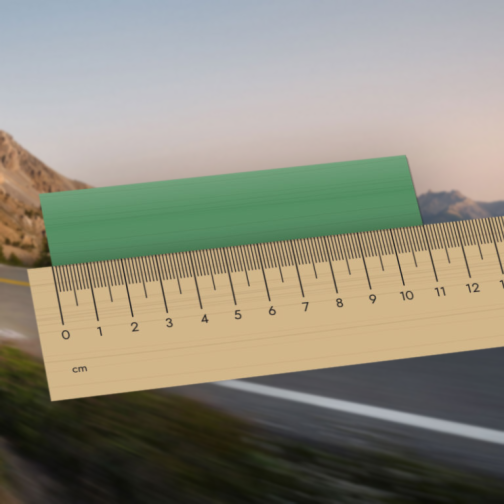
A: 11 cm
